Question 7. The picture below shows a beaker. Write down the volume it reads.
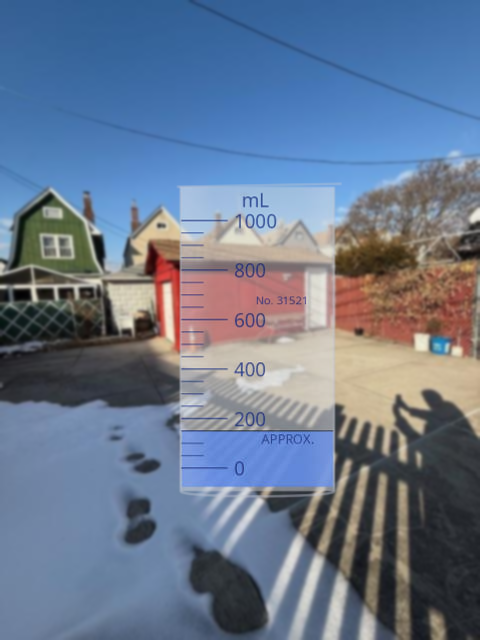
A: 150 mL
